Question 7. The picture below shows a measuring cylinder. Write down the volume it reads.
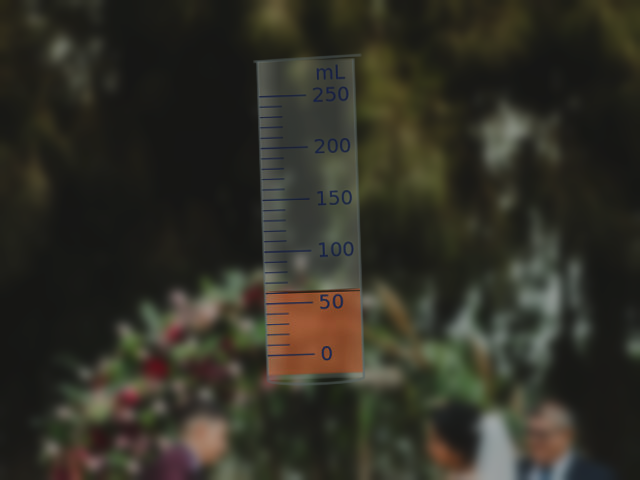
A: 60 mL
